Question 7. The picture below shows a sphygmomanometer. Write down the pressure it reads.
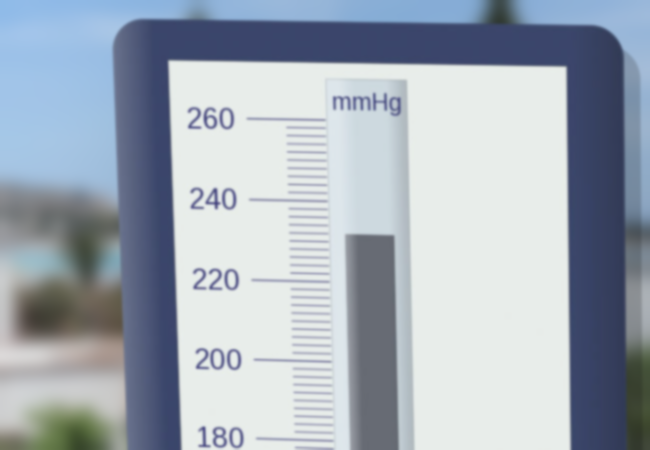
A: 232 mmHg
